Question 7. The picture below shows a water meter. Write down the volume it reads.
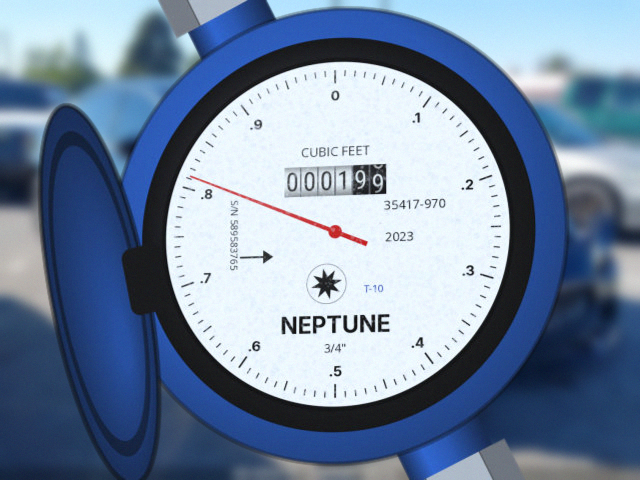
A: 198.81 ft³
